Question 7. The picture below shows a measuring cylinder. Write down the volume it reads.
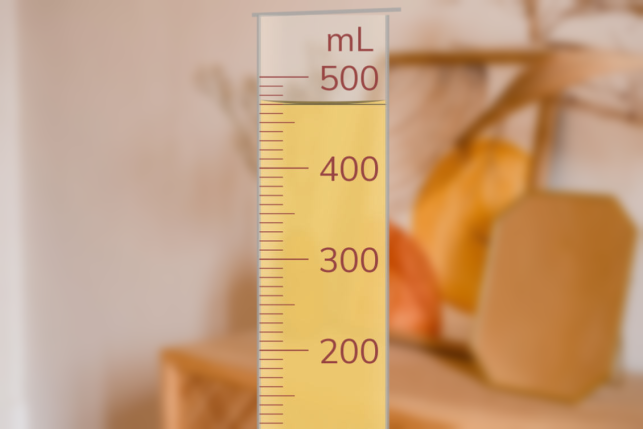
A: 470 mL
